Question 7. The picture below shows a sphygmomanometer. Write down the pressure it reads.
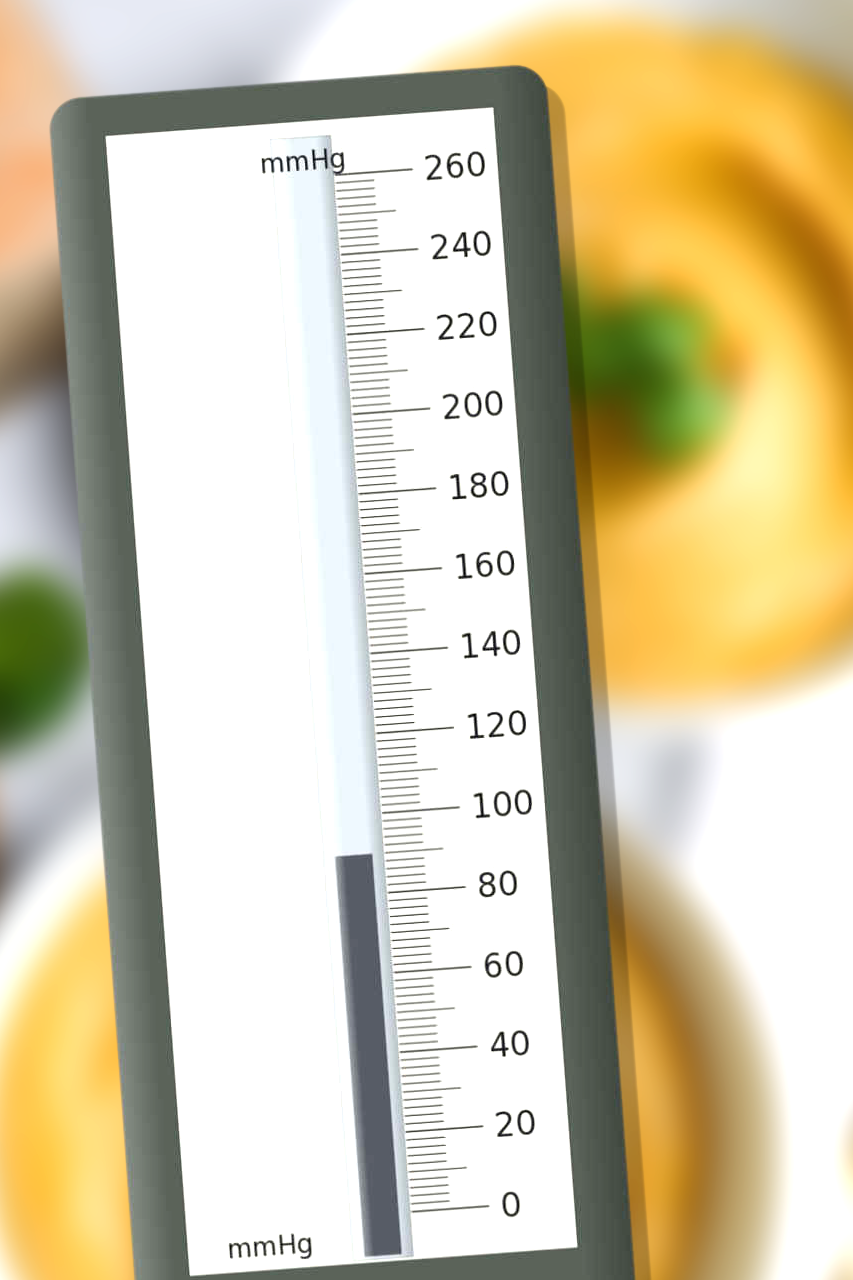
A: 90 mmHg
